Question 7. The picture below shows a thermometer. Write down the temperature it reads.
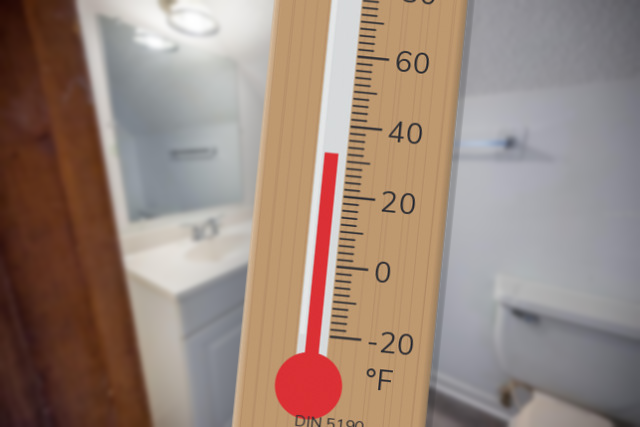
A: 32 °F
